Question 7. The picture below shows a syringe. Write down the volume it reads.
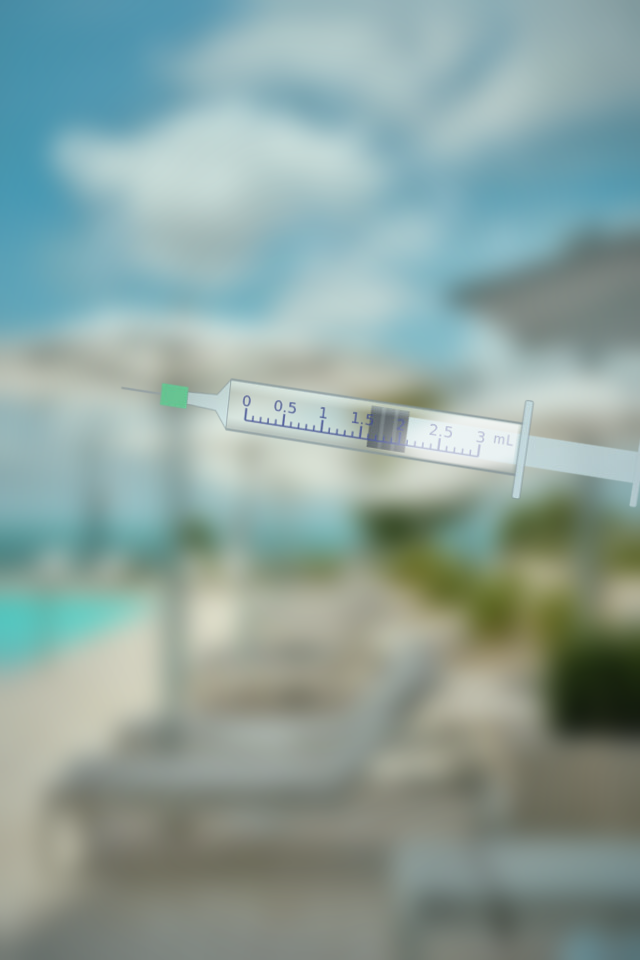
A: 1.6 mL
